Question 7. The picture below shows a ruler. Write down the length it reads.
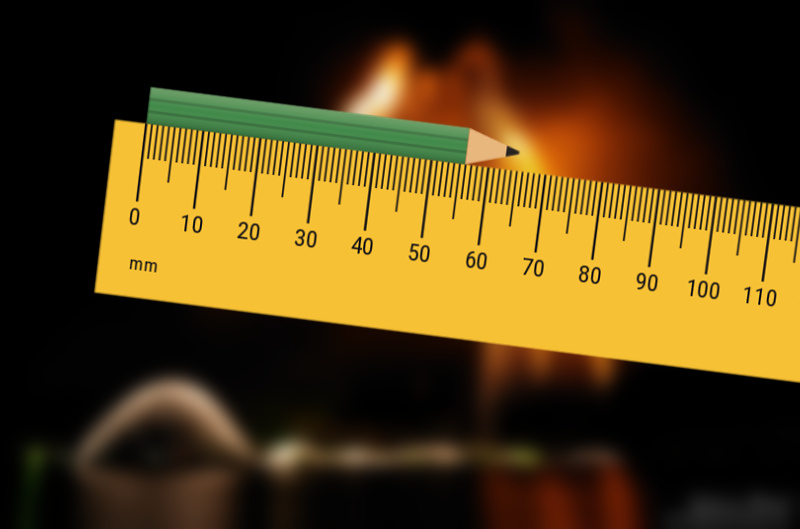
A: 65 mm
